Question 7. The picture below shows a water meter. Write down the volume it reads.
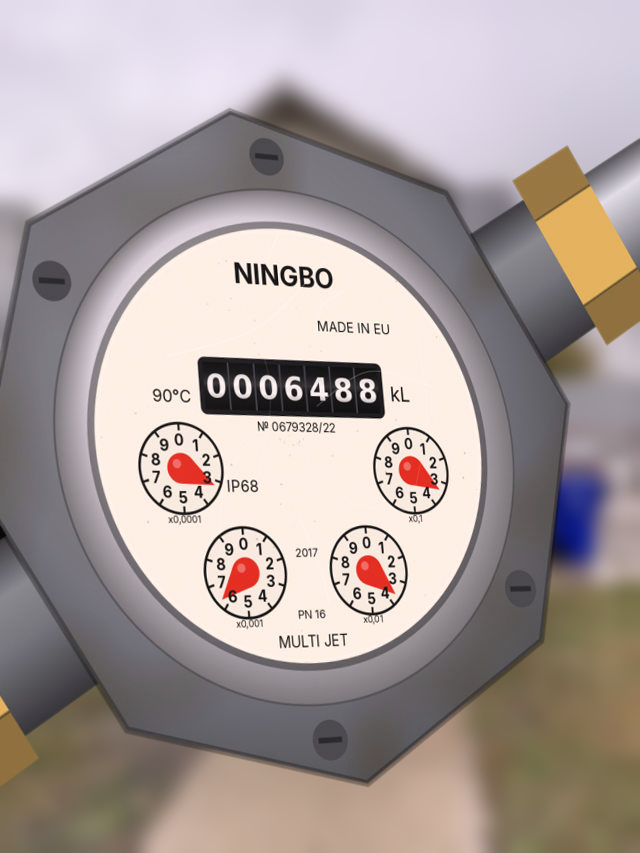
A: 6488.3363 kL
